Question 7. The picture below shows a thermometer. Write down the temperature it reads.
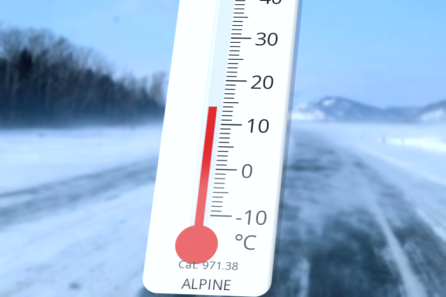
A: 14 °C
